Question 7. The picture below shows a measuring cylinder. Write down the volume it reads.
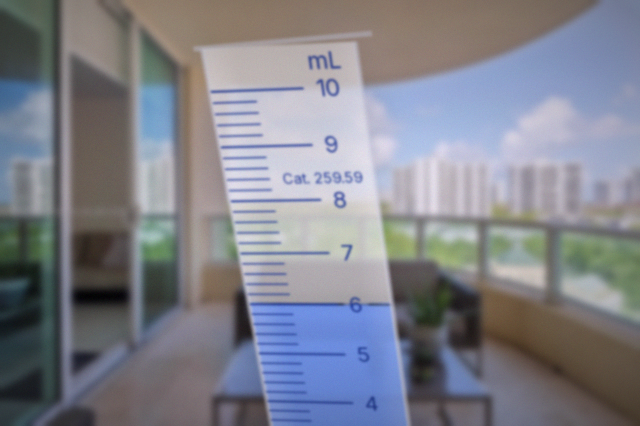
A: 6 mL
